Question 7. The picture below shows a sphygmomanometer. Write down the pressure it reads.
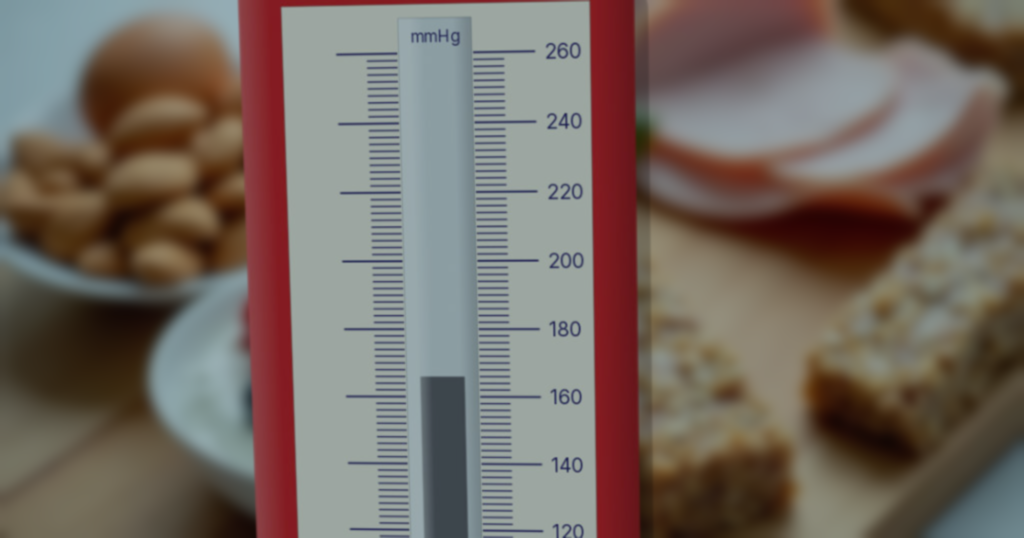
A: 166 mmHg
